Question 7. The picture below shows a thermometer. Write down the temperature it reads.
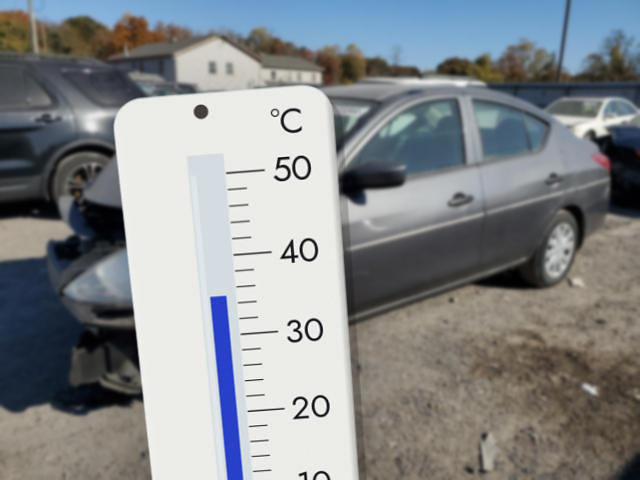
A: 35 °C
